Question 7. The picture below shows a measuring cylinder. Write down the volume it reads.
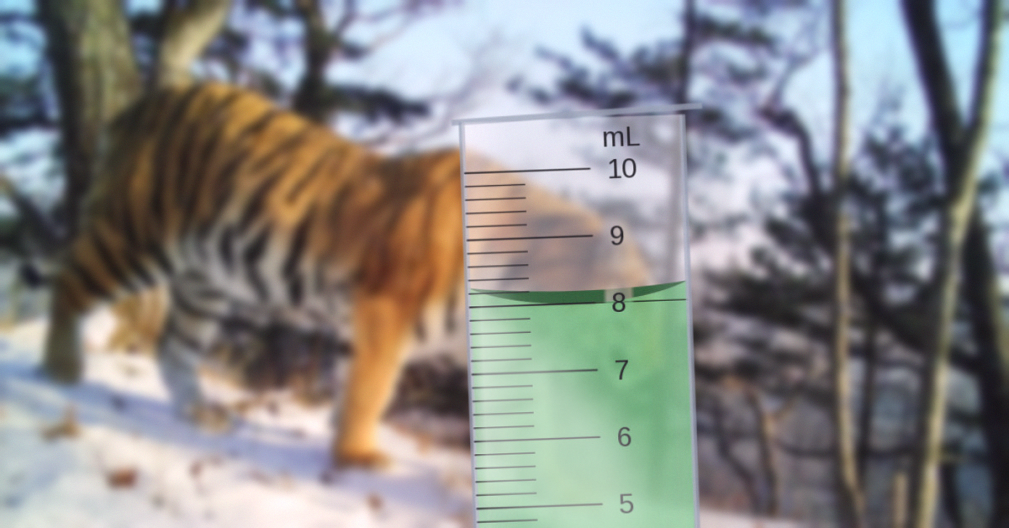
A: 8 mL
